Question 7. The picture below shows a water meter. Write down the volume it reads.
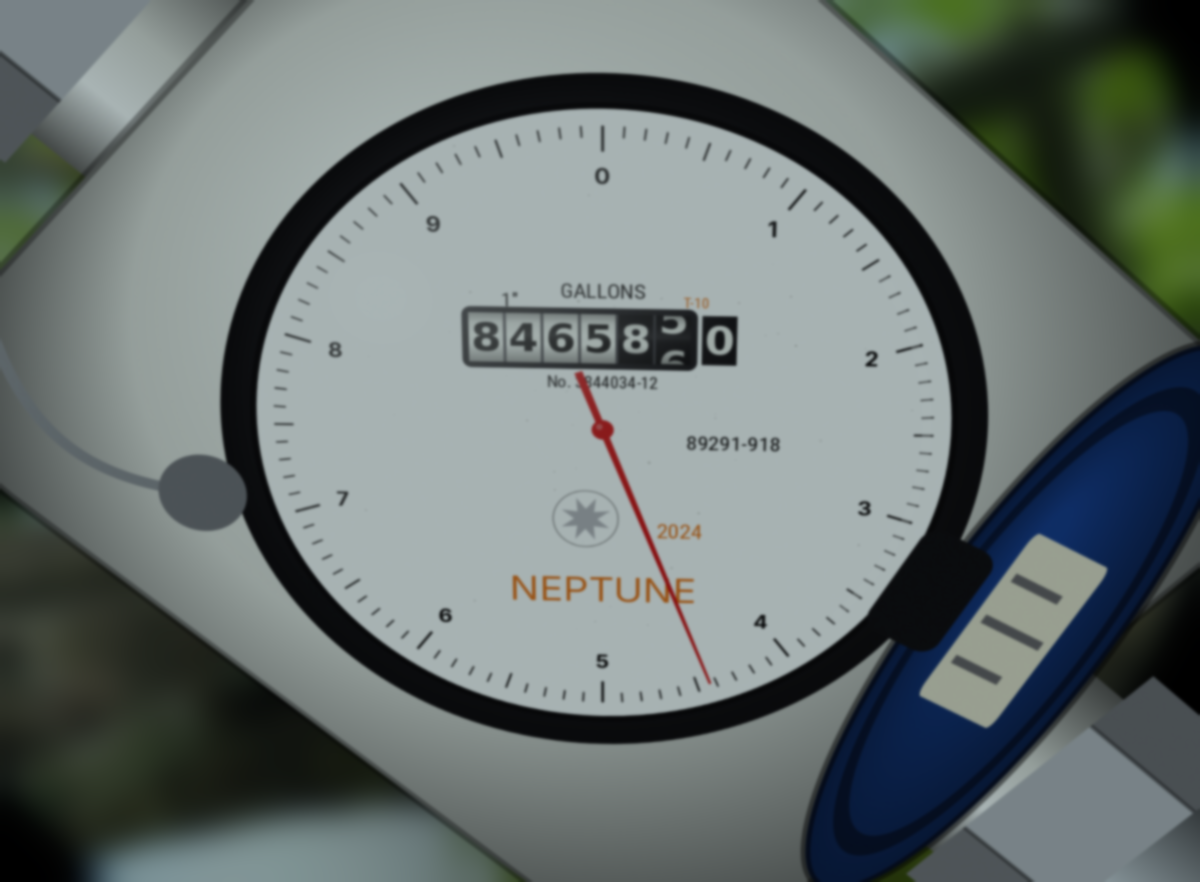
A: 8465854.4 gal
